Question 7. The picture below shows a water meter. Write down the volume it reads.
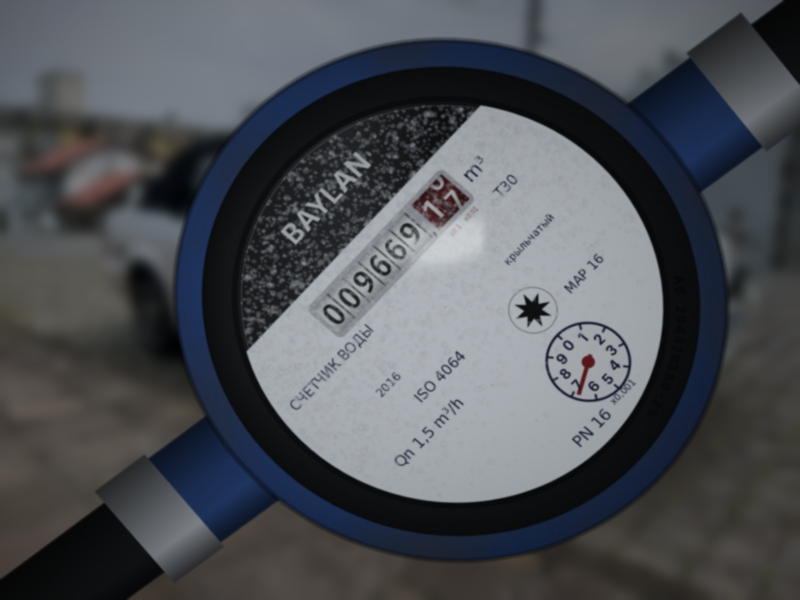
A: 9669.166 m³
